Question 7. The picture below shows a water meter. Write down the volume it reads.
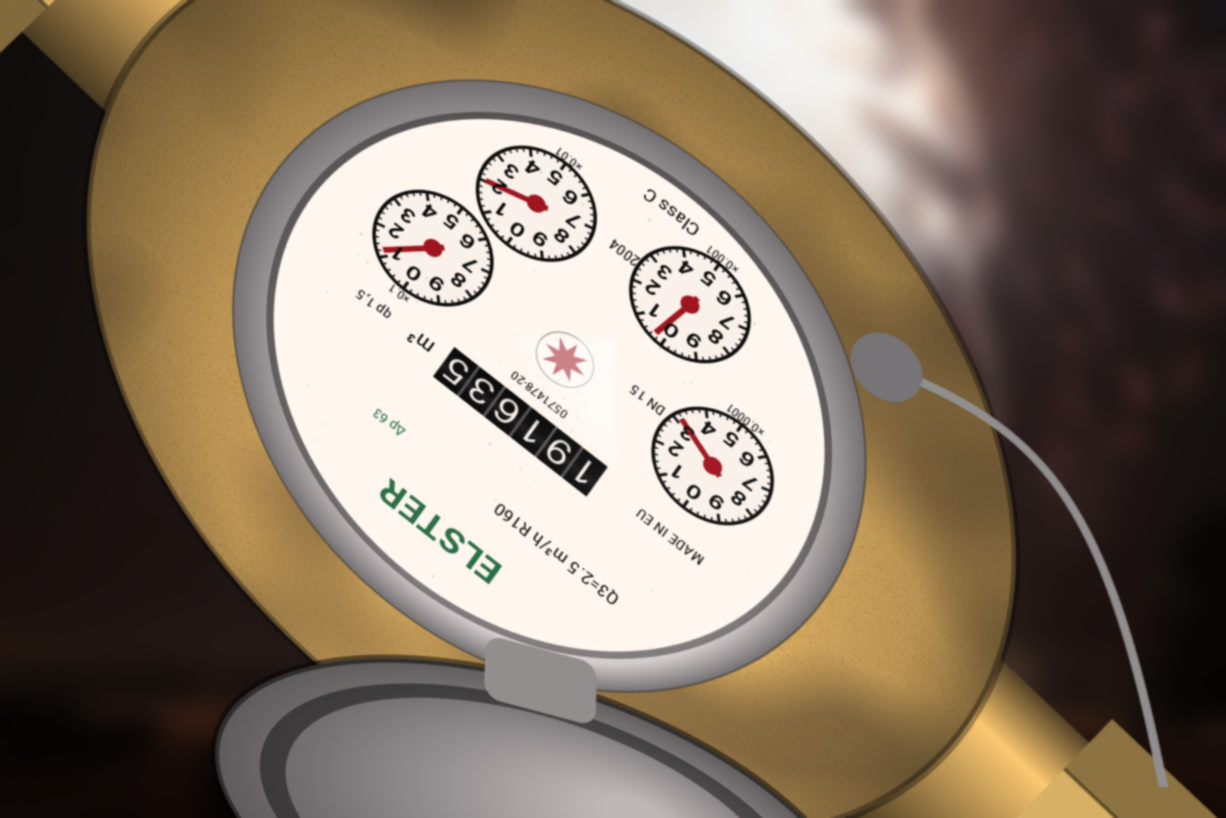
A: 191635.1203 m³
